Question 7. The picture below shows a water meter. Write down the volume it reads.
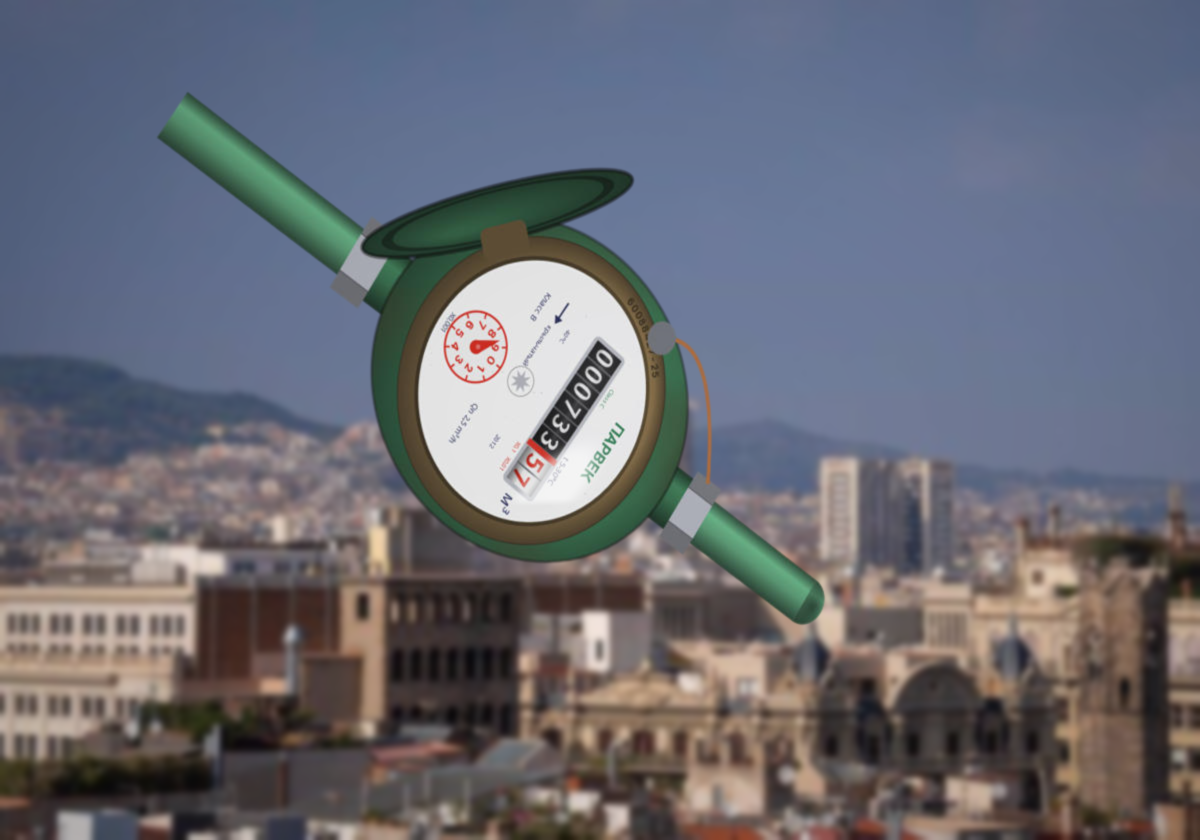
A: 733.568 m³
